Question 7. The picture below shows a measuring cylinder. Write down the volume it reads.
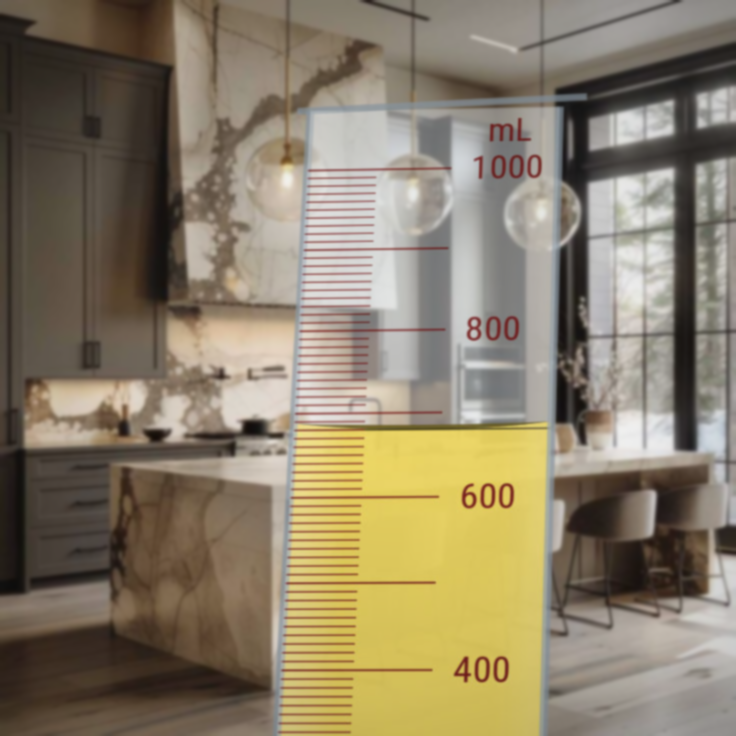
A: 680 mL
